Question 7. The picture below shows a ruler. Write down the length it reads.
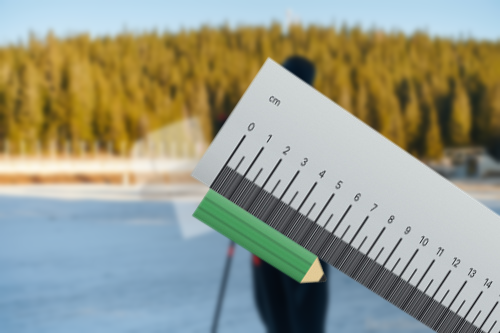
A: 7 cm
